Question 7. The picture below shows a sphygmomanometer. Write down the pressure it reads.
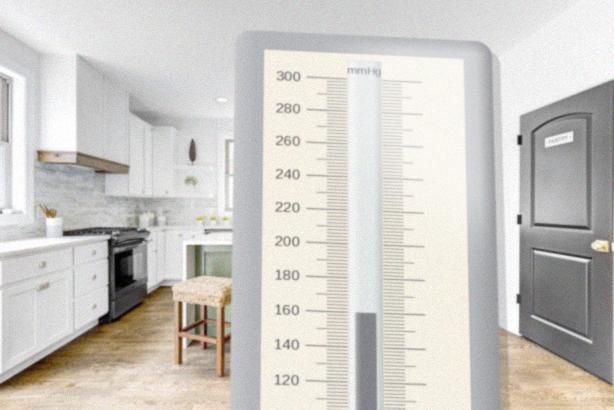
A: 160 mmHg
